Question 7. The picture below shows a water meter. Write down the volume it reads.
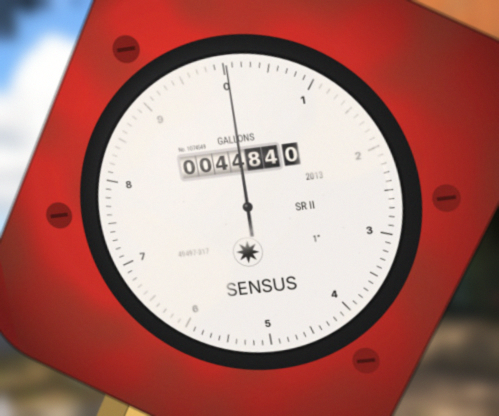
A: 44840.0 gal
